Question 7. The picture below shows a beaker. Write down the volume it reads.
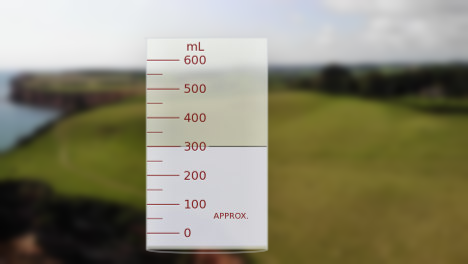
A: 300 mL
